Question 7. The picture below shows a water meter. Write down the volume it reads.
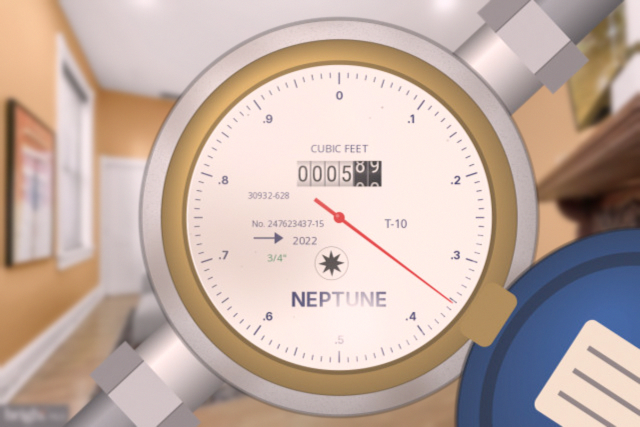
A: 589.35 ft³
